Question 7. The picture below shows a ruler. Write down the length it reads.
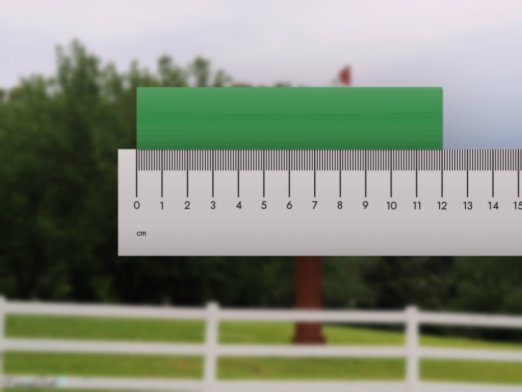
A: 12 cm
